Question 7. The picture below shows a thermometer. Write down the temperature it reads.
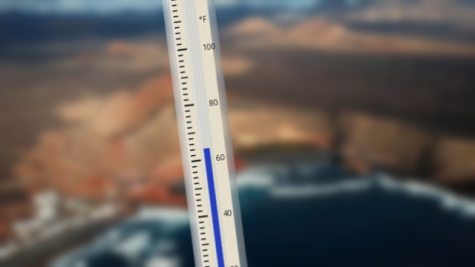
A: 64 °F
